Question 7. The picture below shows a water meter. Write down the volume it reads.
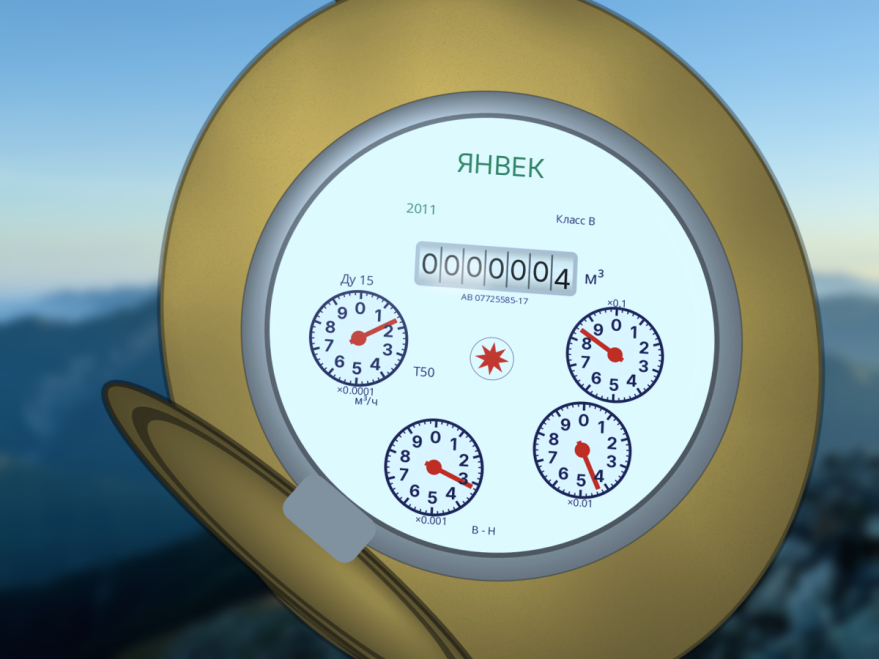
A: 3.8431 m³
